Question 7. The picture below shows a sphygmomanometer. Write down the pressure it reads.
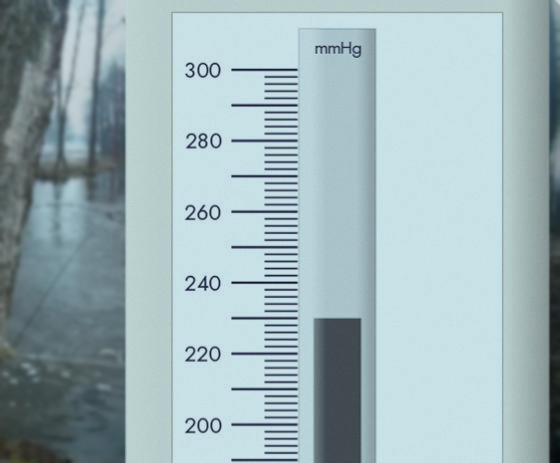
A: 230 mmHg
